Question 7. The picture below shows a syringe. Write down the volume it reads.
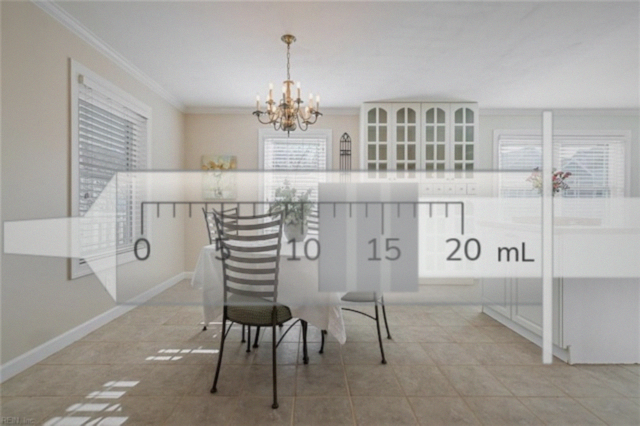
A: 11 mL
